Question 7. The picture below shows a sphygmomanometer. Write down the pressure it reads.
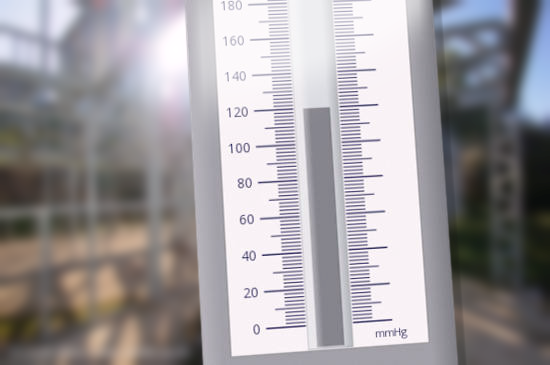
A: 120 mmHg
